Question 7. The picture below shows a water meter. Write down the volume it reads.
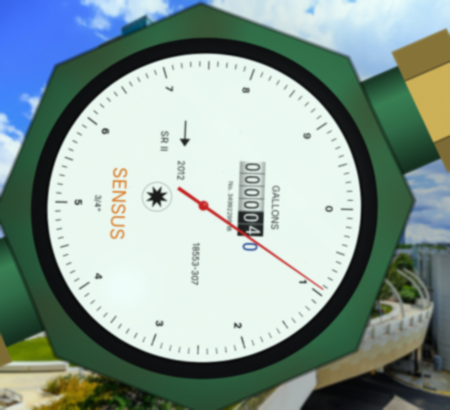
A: 40.9 gal
